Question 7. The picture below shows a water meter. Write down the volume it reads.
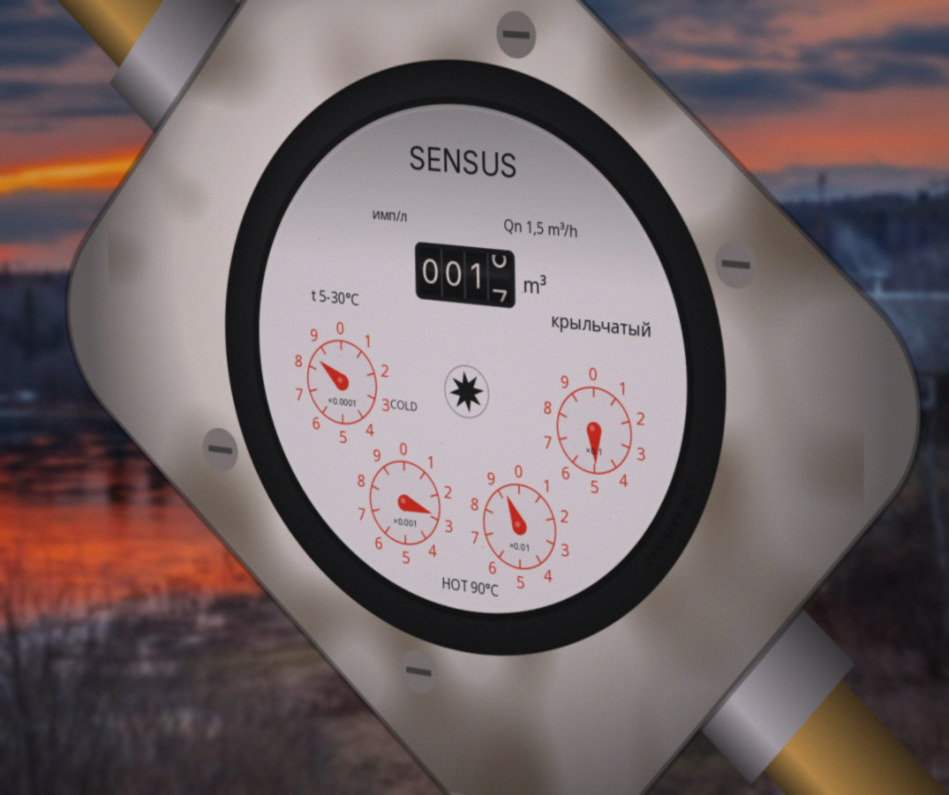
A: 16.4928 m³
